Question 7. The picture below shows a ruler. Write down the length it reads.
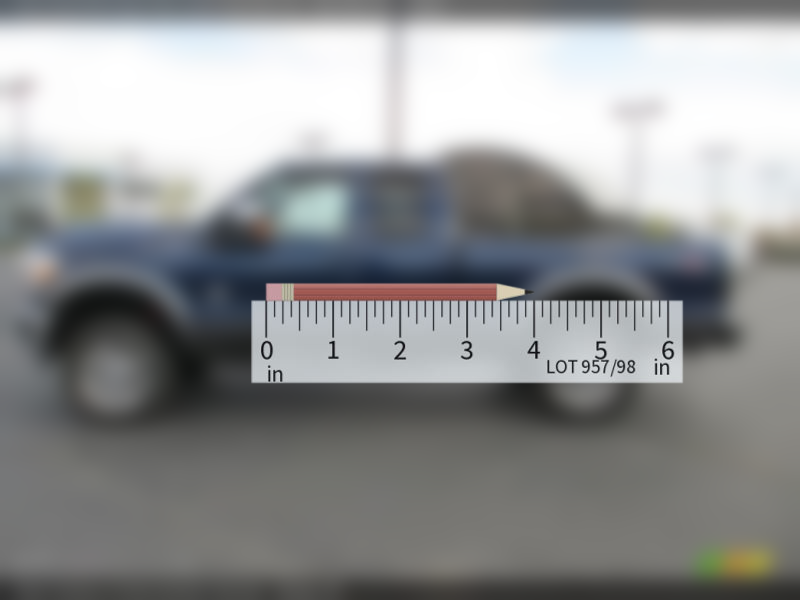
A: 4 in
